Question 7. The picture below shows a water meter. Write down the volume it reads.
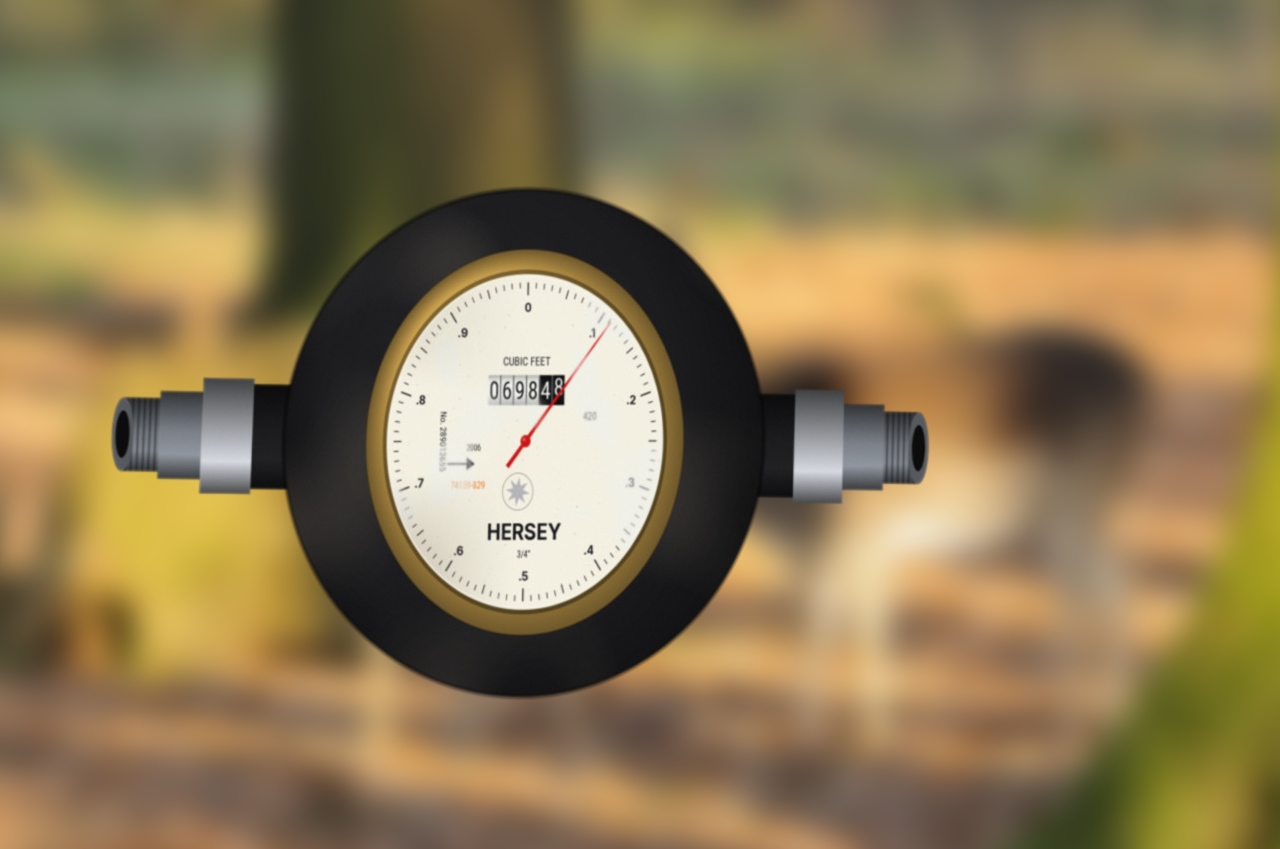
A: 69848.11 ft³
